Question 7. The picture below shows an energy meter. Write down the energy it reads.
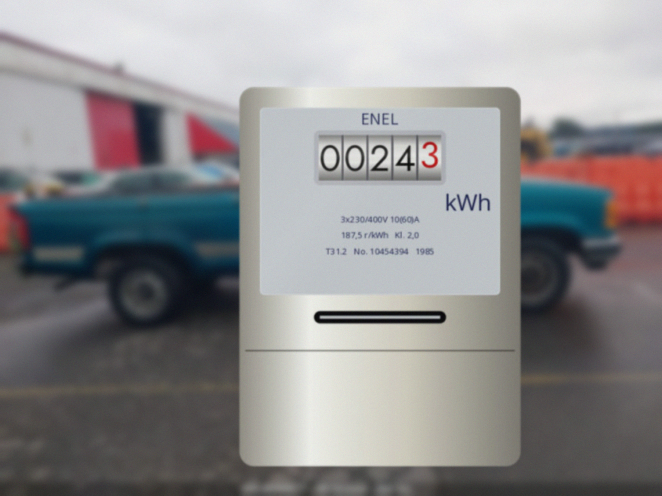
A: 24.3 kWh
